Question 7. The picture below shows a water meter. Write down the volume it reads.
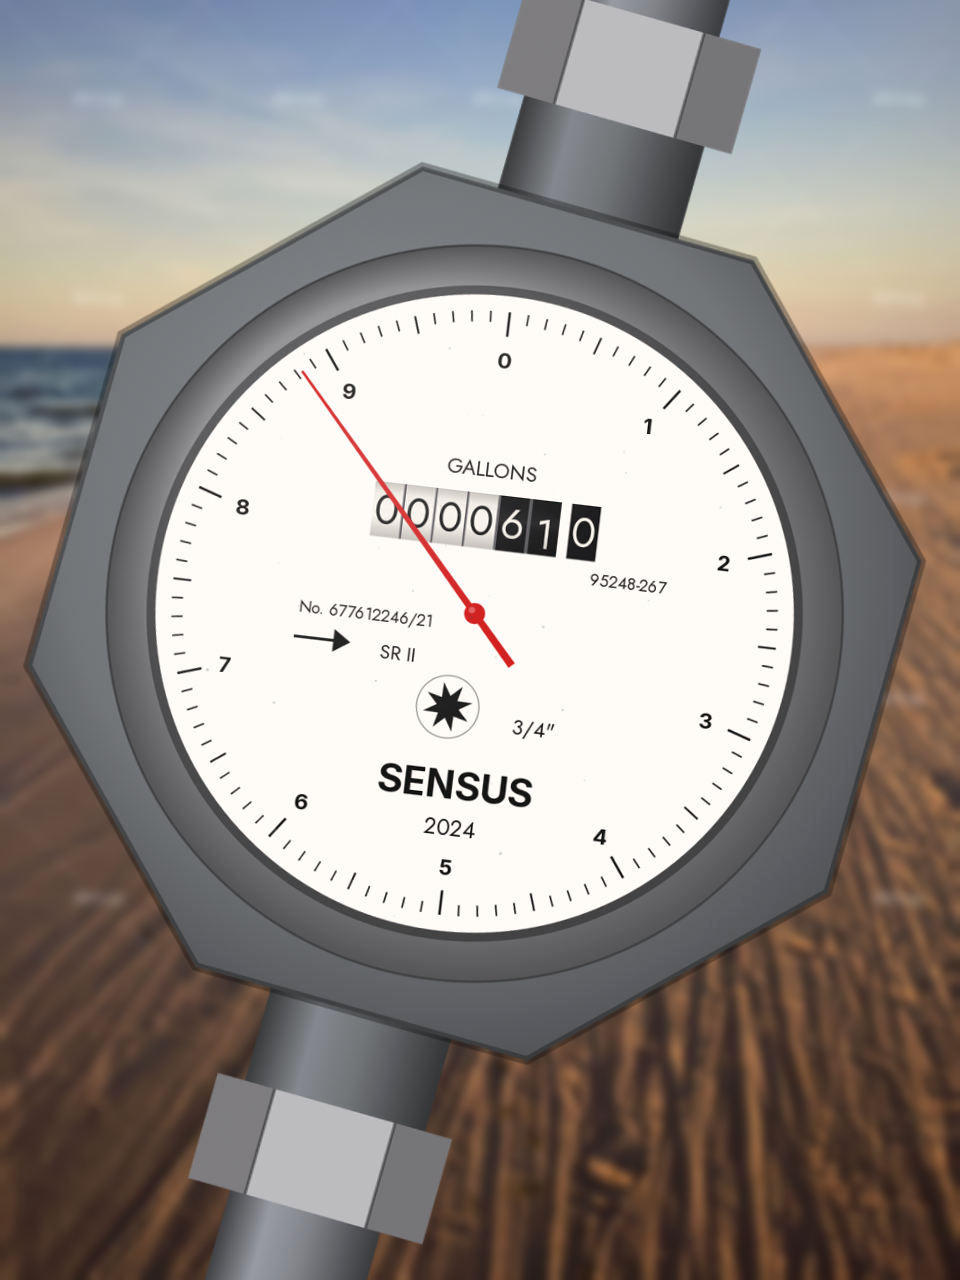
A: 608.8 gal
